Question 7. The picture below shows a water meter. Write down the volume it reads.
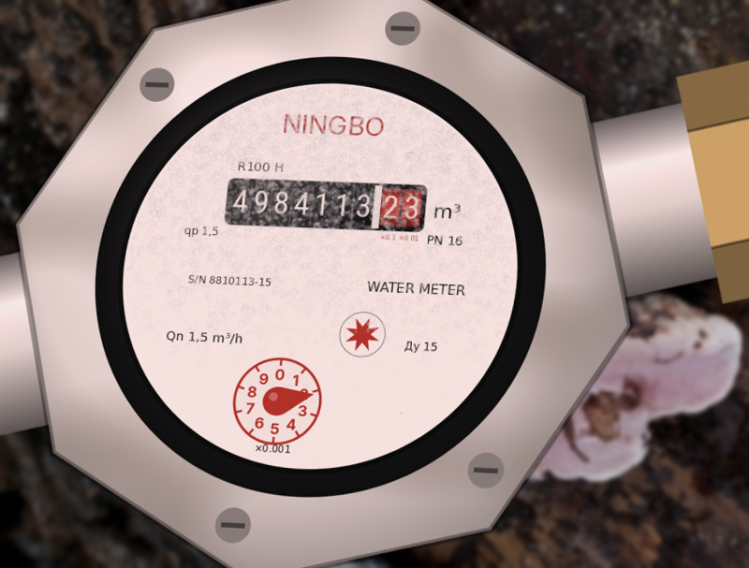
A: 4984113.232 m³
